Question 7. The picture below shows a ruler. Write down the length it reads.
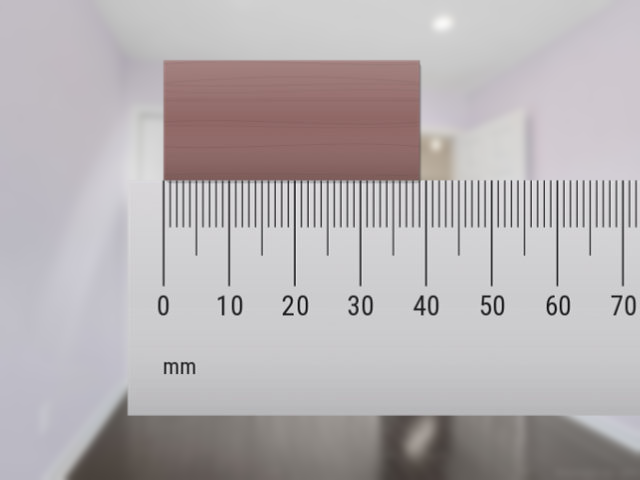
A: 39 mm
